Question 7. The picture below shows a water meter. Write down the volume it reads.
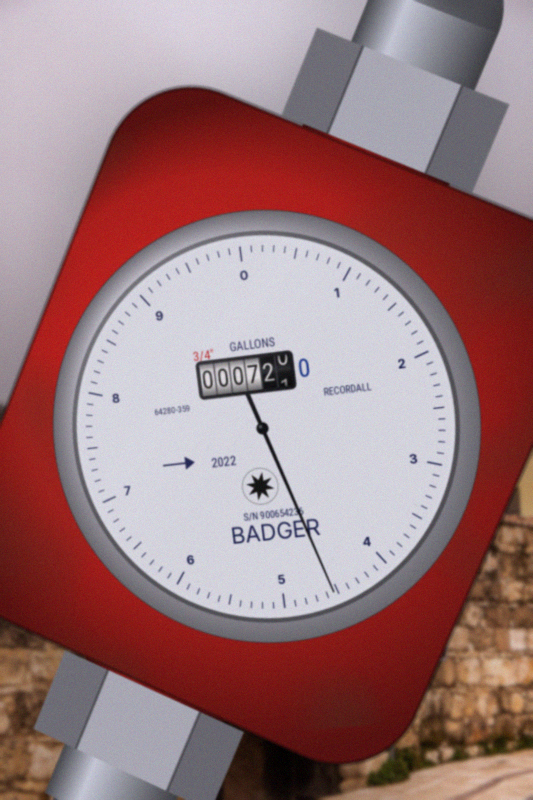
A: 7204.5 gal
